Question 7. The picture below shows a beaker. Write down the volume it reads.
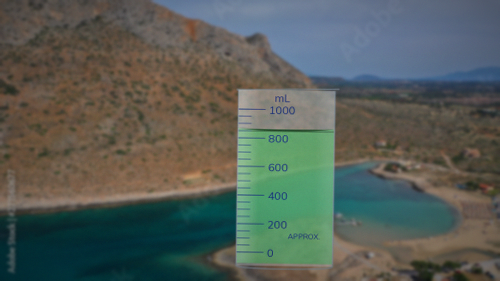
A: 850 mL
